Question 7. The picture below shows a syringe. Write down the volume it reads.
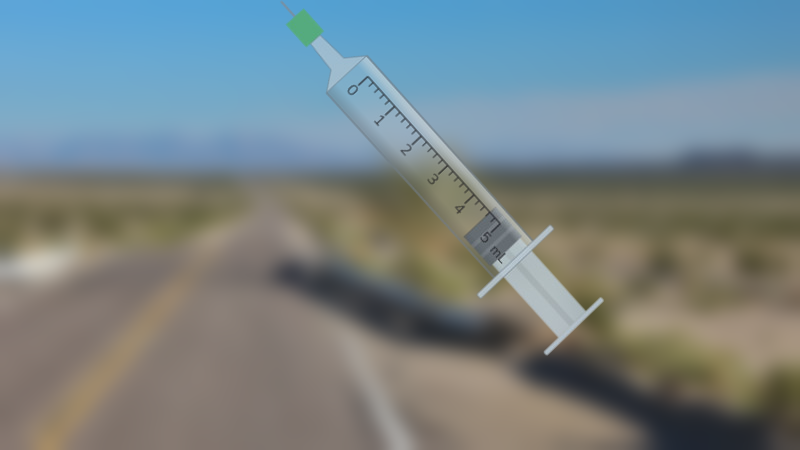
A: 4.6 mL
